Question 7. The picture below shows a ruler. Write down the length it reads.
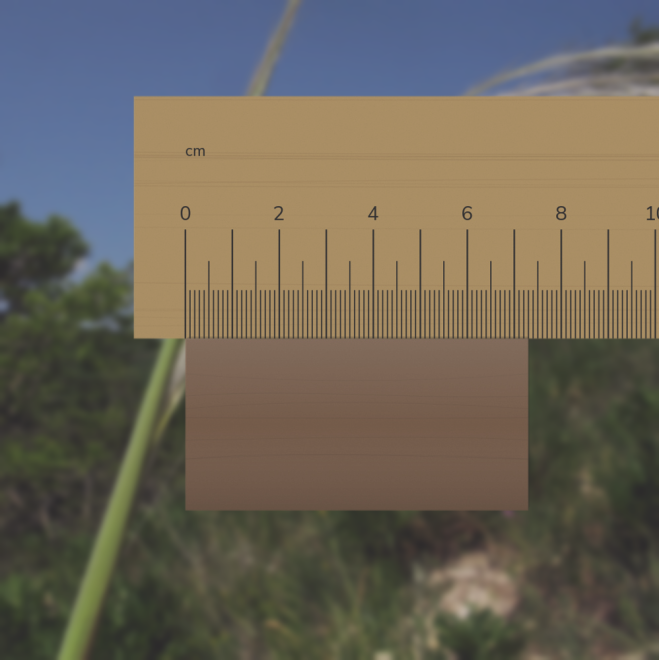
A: 7.3 cm
